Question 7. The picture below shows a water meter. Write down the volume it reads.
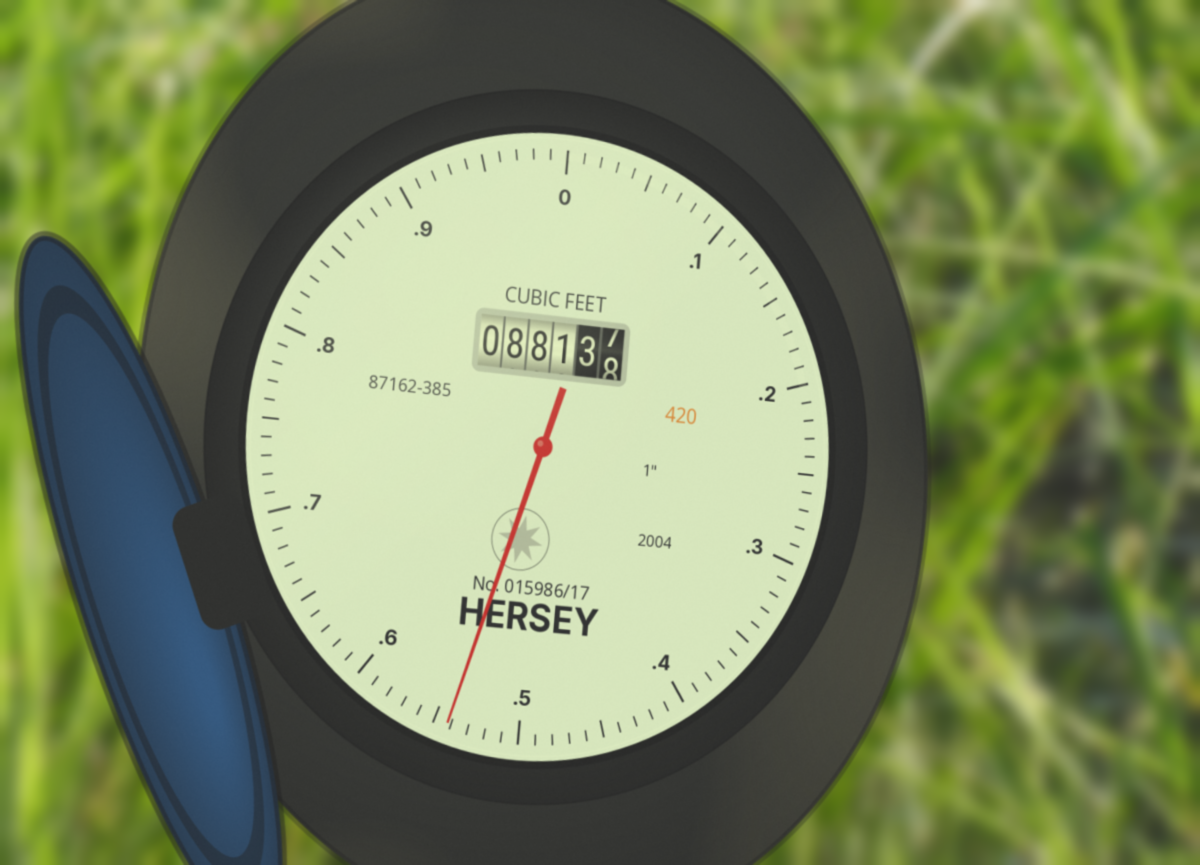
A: 88137.54 ft³
